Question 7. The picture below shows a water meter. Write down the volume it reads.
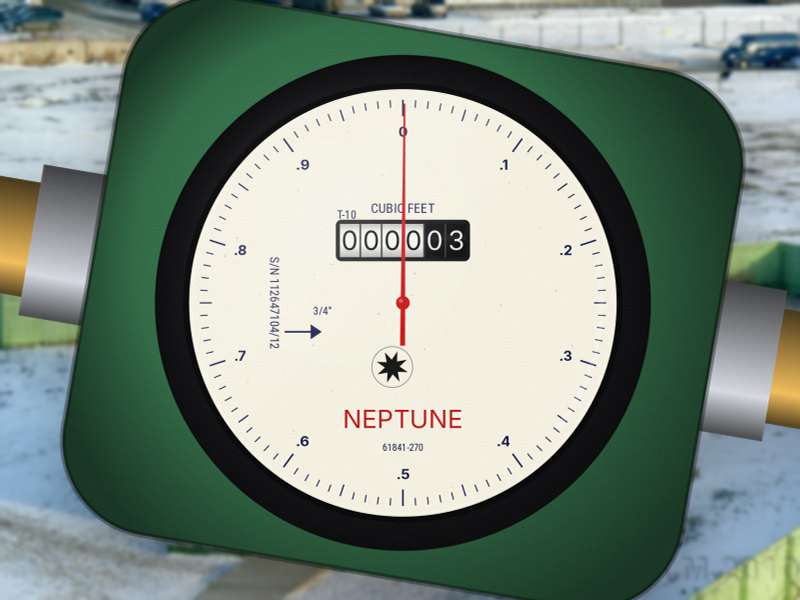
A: 3.00 ft³
